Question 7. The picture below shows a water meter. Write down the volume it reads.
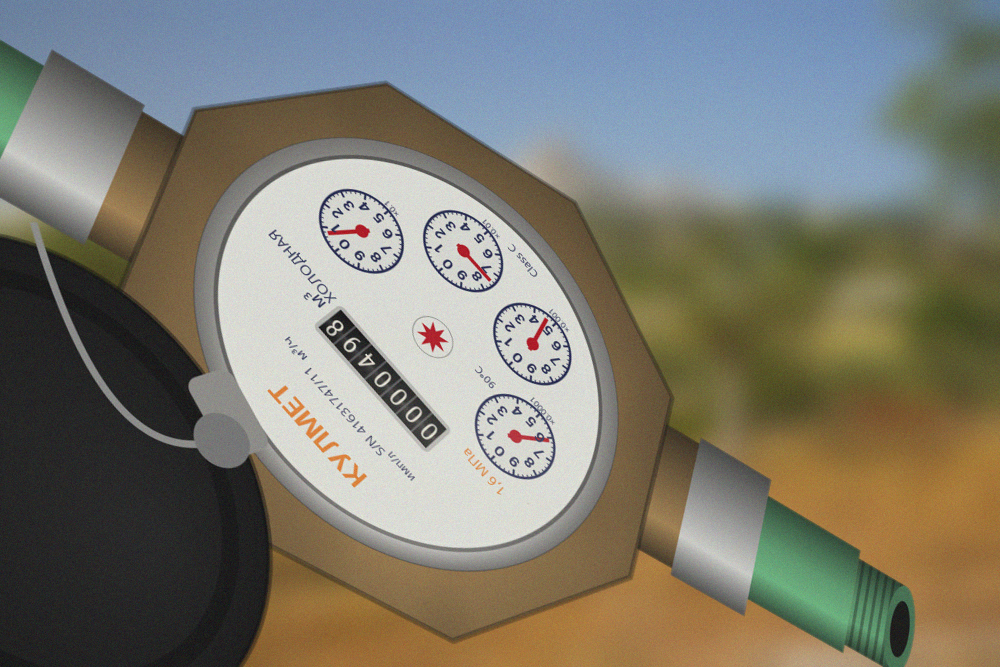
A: 498.0746 m³
